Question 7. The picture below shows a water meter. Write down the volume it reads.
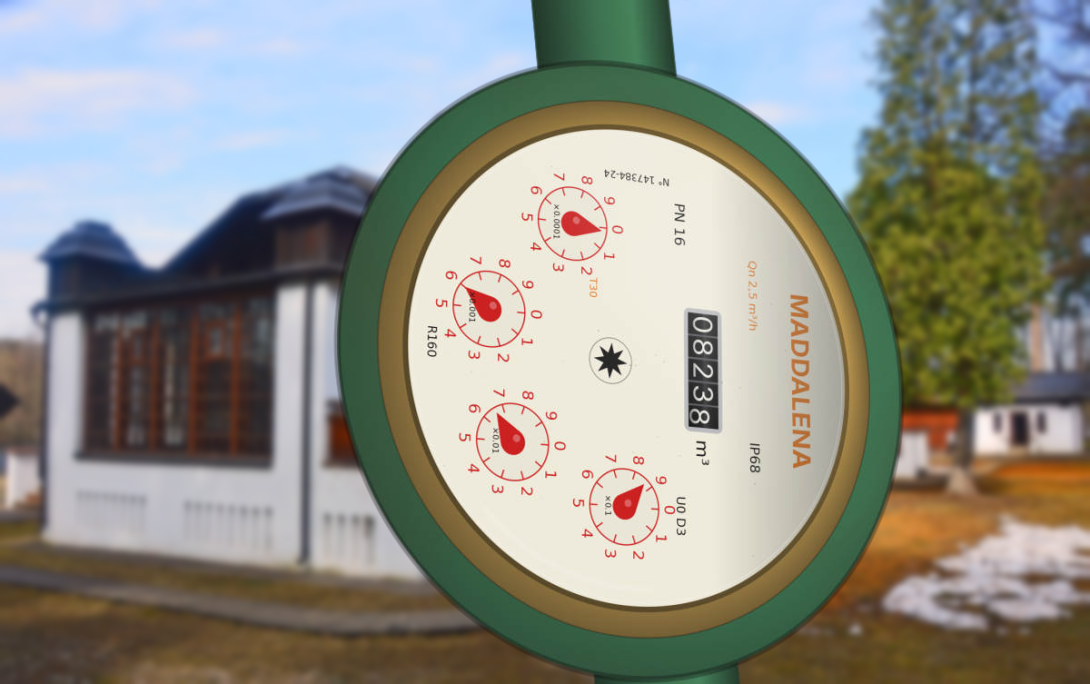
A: 8237.8660 m³
